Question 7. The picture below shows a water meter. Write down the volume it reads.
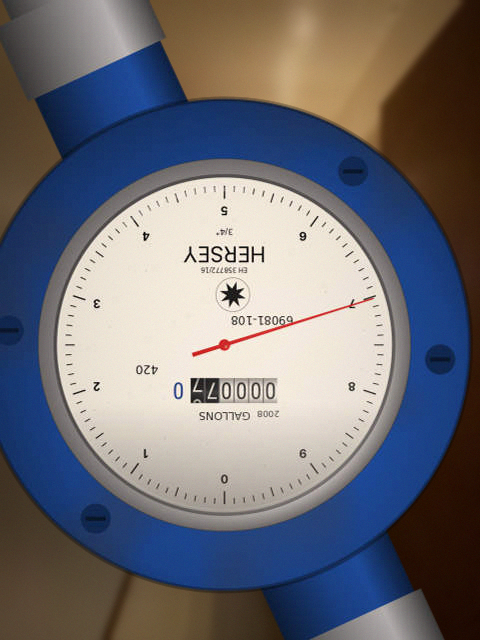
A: 767.0 gal
